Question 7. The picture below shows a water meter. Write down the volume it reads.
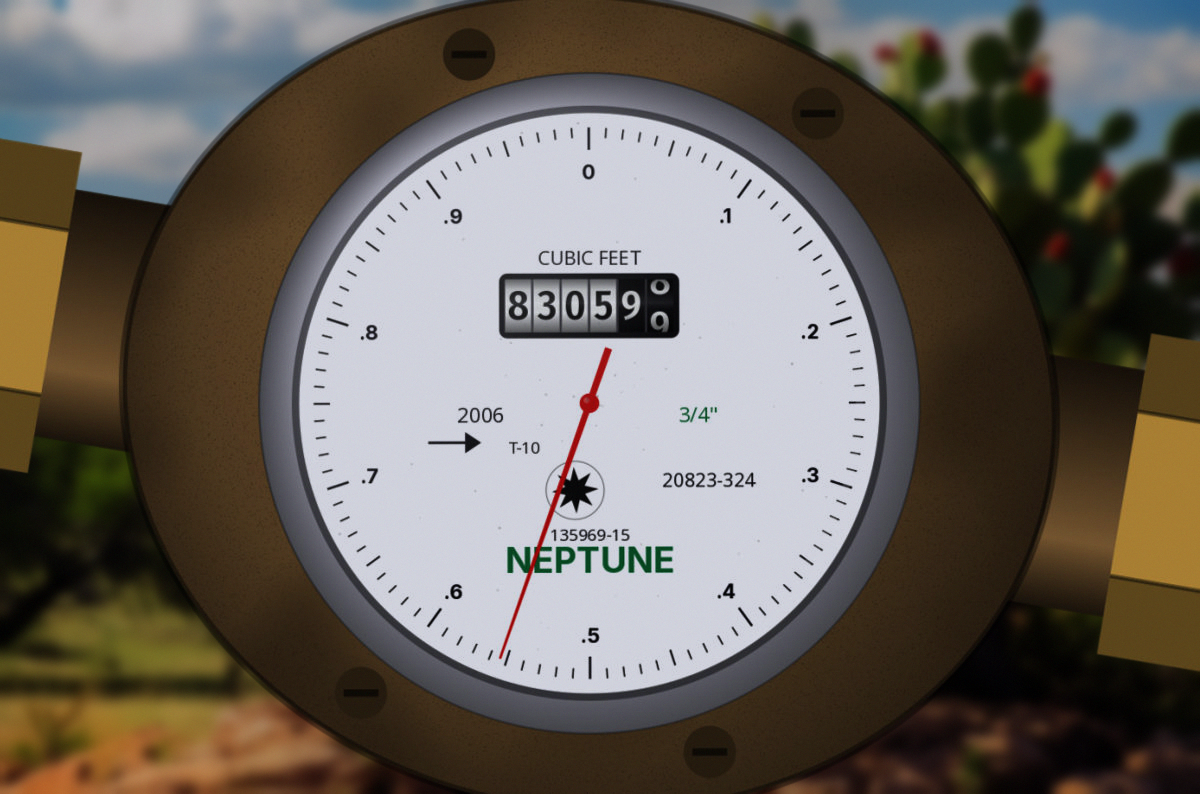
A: 830598.55 ft³
